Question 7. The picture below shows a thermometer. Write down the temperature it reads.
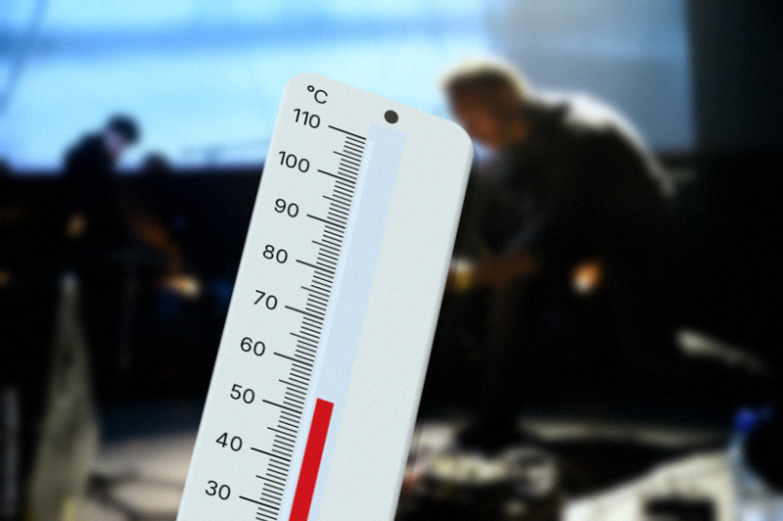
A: 54 °C
